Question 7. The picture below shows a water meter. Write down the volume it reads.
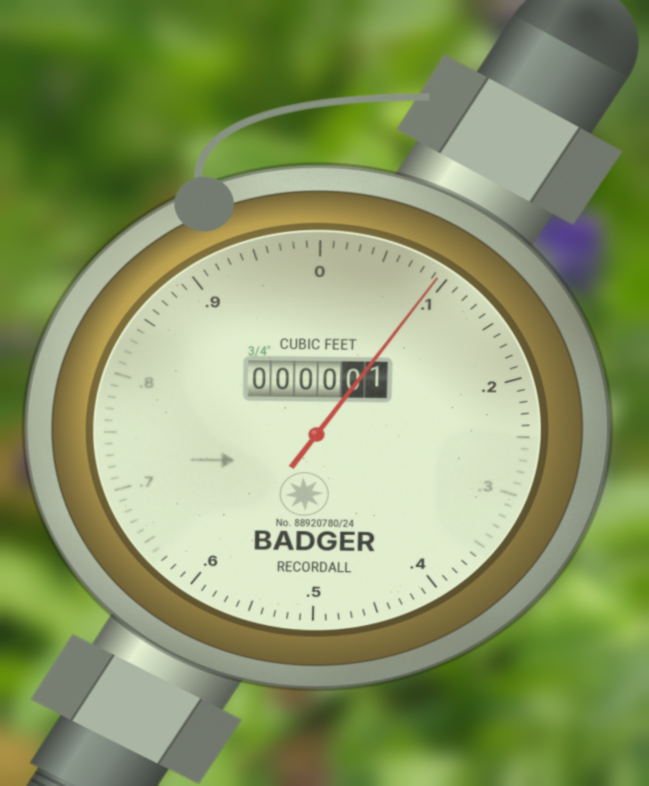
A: 1.09 ft³
